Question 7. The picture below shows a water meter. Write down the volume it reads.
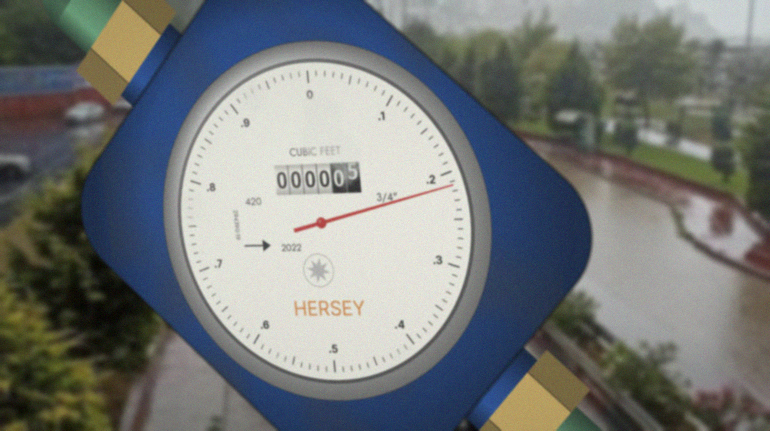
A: 5.21 ft³
